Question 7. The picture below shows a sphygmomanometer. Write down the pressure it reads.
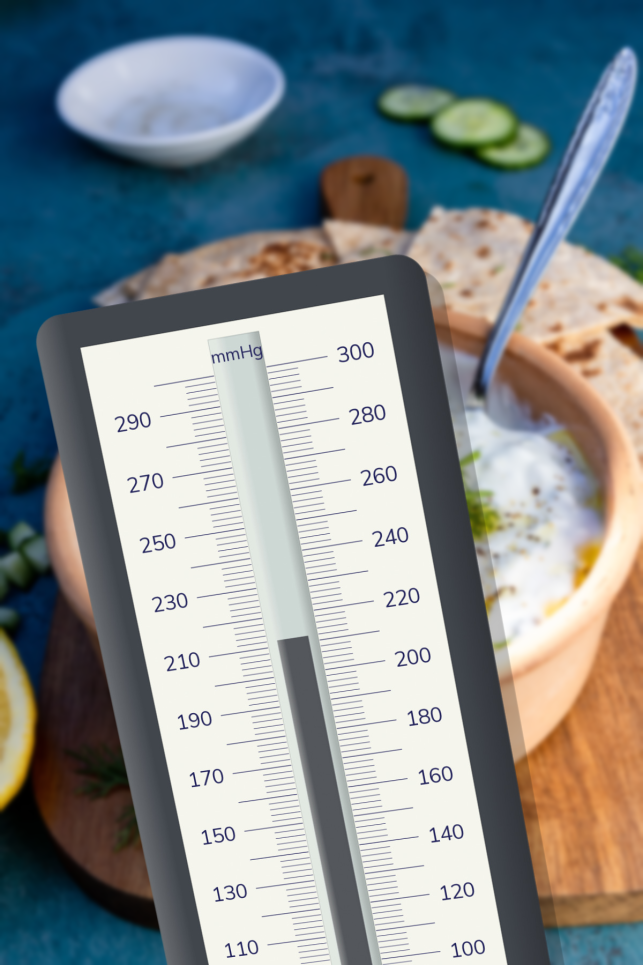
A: 212 mmHg
